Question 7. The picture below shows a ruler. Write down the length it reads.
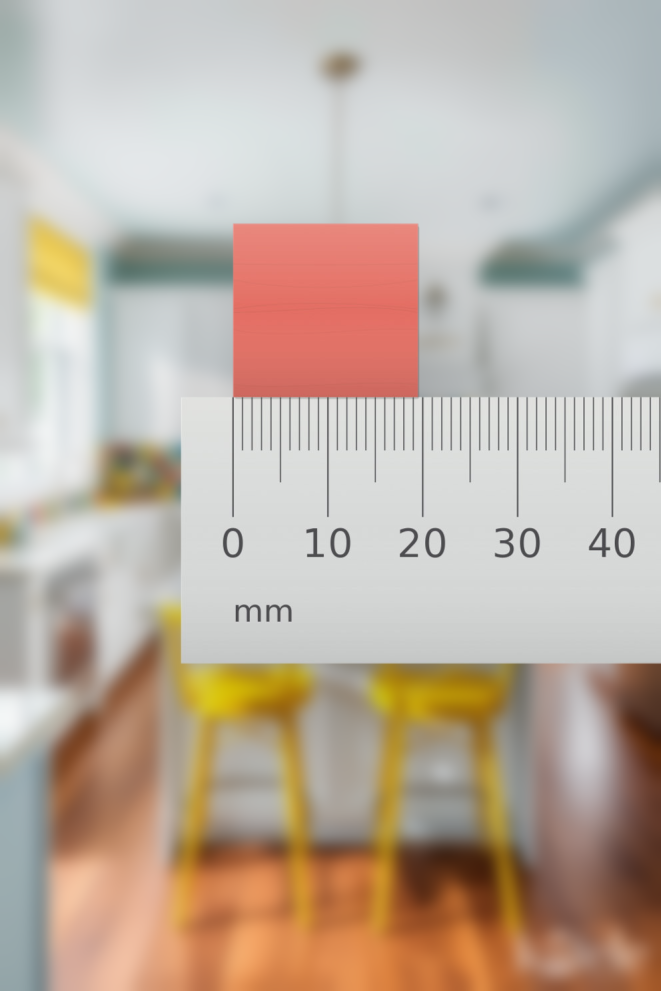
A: 19.5 mm
